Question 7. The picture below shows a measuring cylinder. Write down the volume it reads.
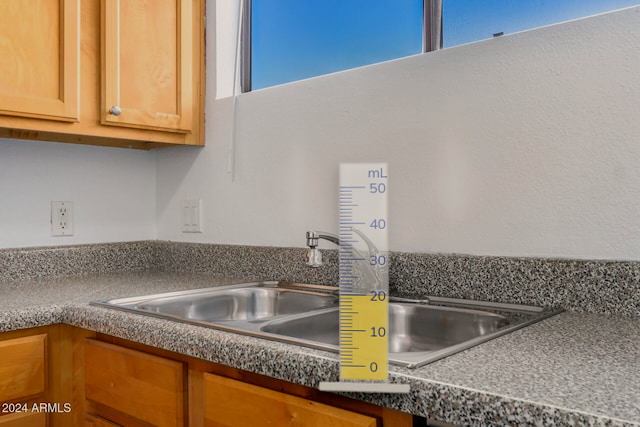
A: 20 mL
